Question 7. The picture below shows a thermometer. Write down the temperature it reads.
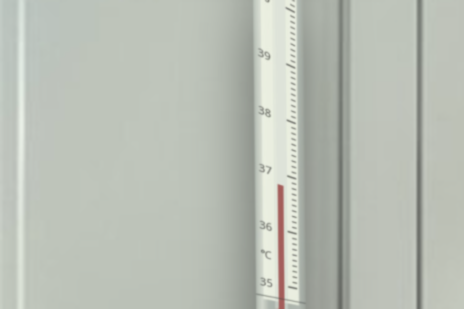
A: 36.8 °C
